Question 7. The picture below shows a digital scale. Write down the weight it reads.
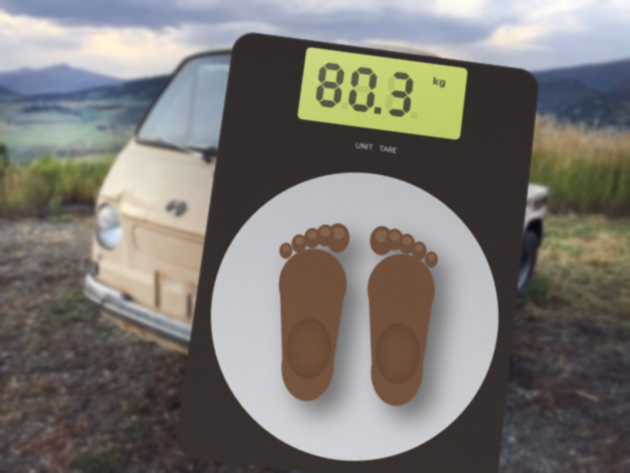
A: 80.3 kg
